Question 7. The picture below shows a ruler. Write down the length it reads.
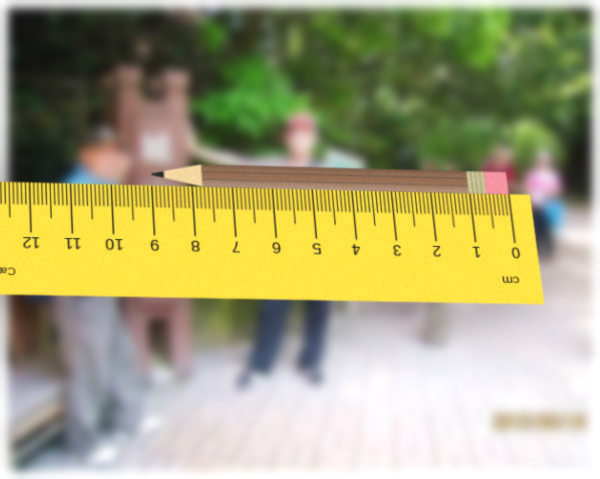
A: 9 cm
